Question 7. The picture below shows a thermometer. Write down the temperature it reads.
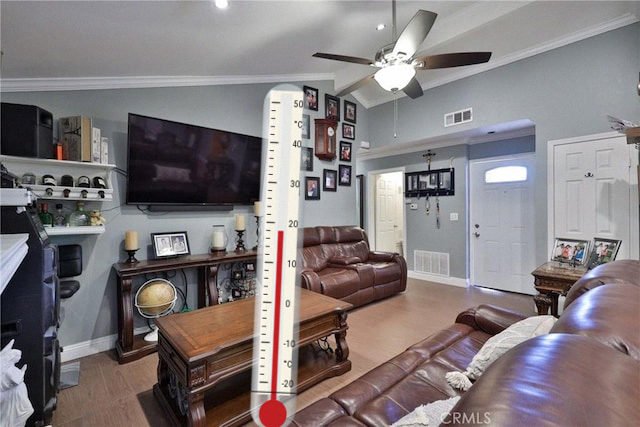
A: 18 °C
